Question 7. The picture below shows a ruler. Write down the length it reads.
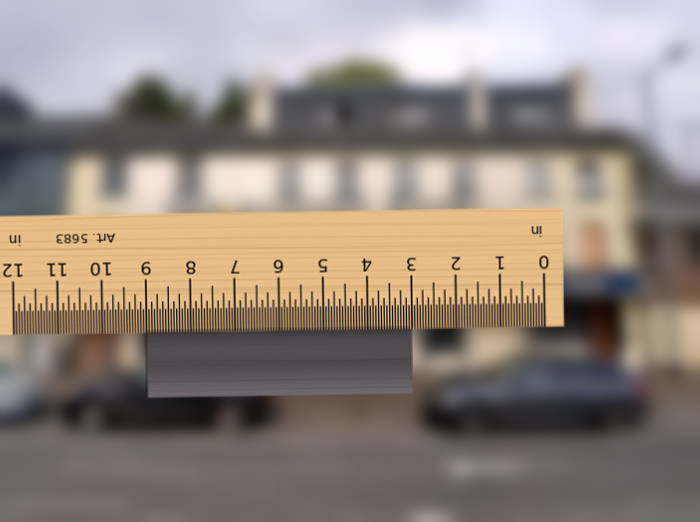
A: 6 in
